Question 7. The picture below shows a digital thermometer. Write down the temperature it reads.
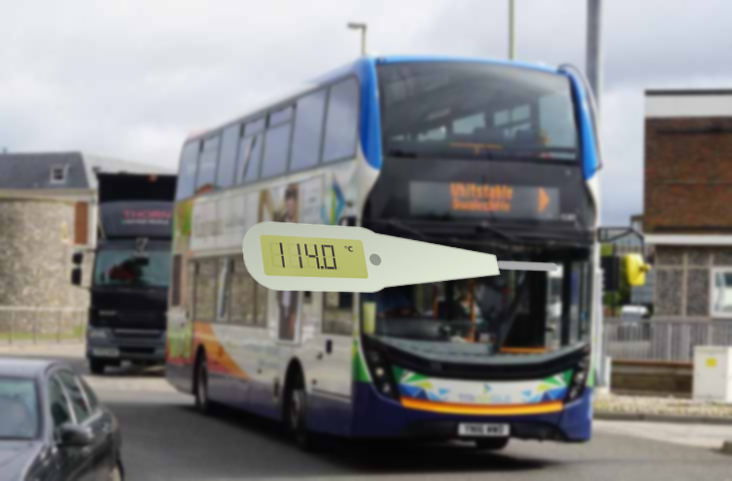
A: 114.0 °C
